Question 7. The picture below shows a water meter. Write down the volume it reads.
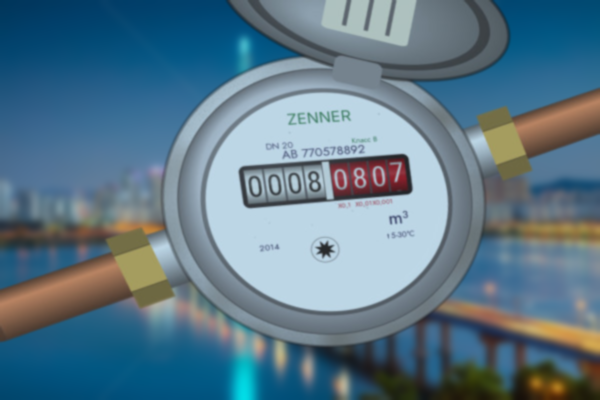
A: 8.0807 m³
